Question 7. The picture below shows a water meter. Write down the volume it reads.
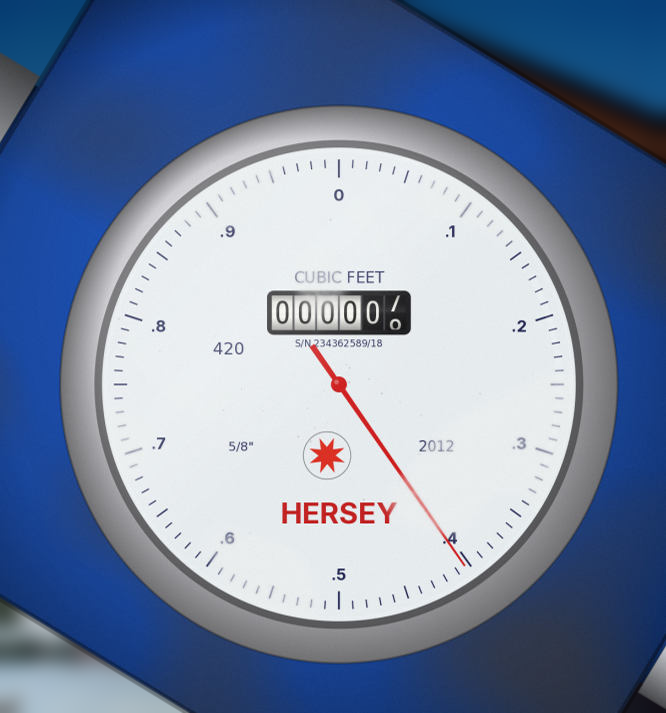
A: 7.40 ft³
